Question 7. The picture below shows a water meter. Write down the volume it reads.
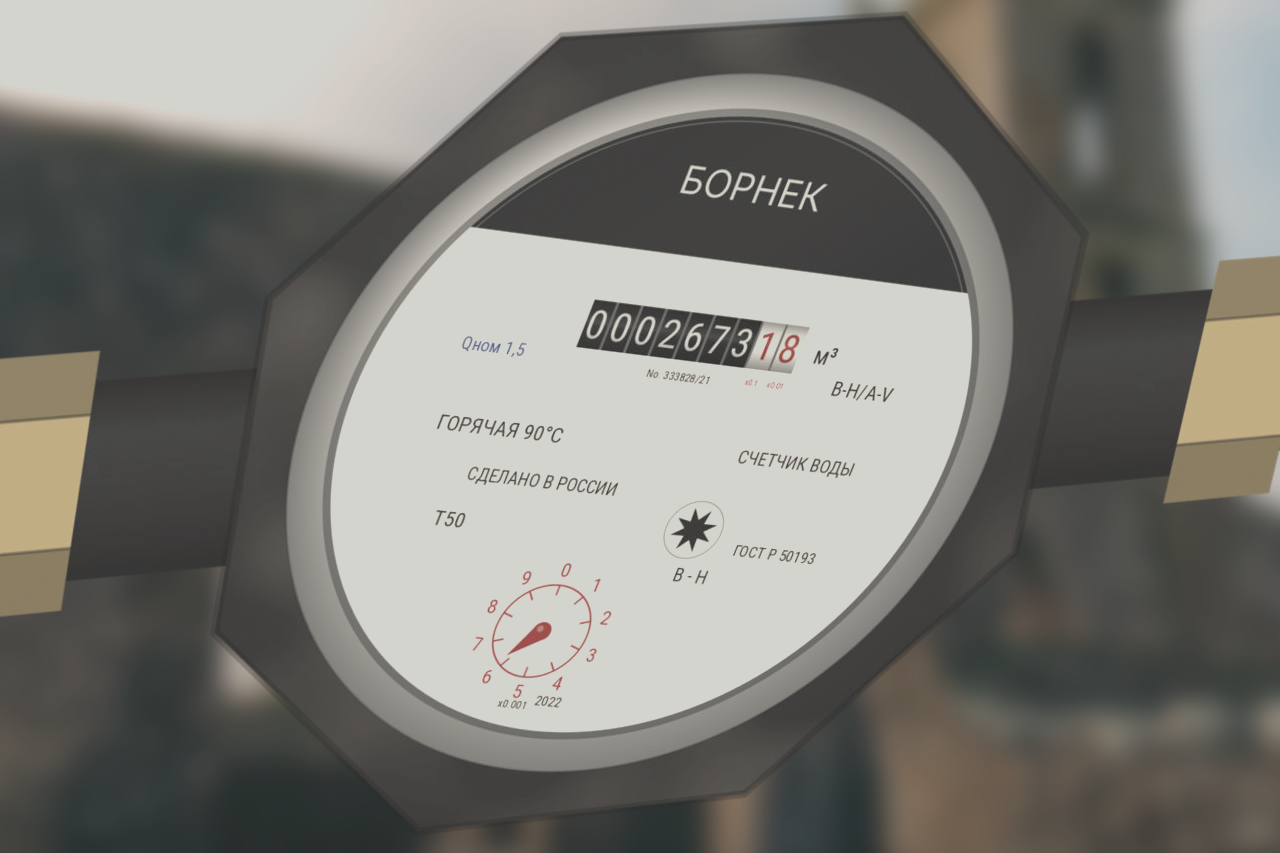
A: 2673.186 m³
